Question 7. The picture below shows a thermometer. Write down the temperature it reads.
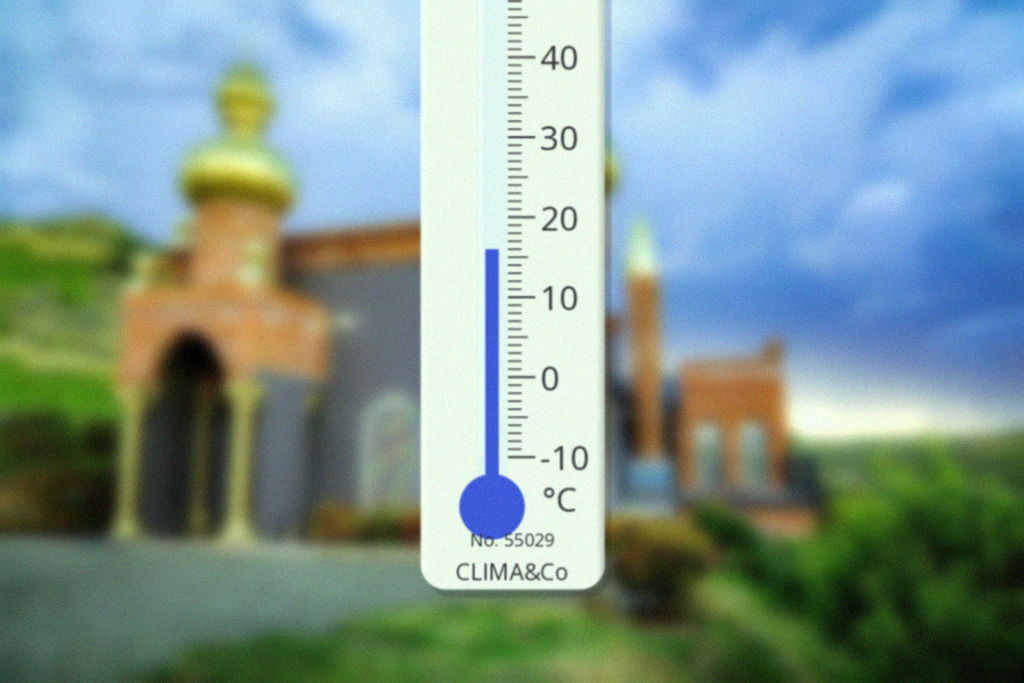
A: 16 °C
